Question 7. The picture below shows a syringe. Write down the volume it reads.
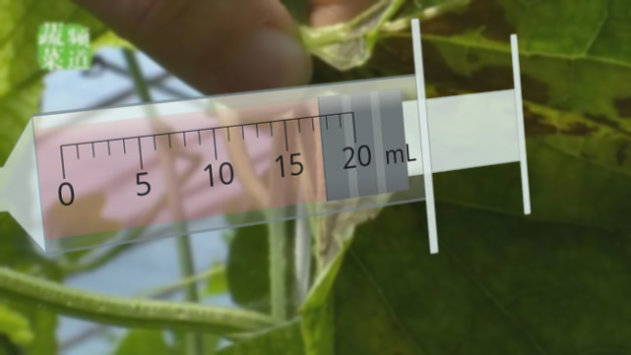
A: 17.5 mL
